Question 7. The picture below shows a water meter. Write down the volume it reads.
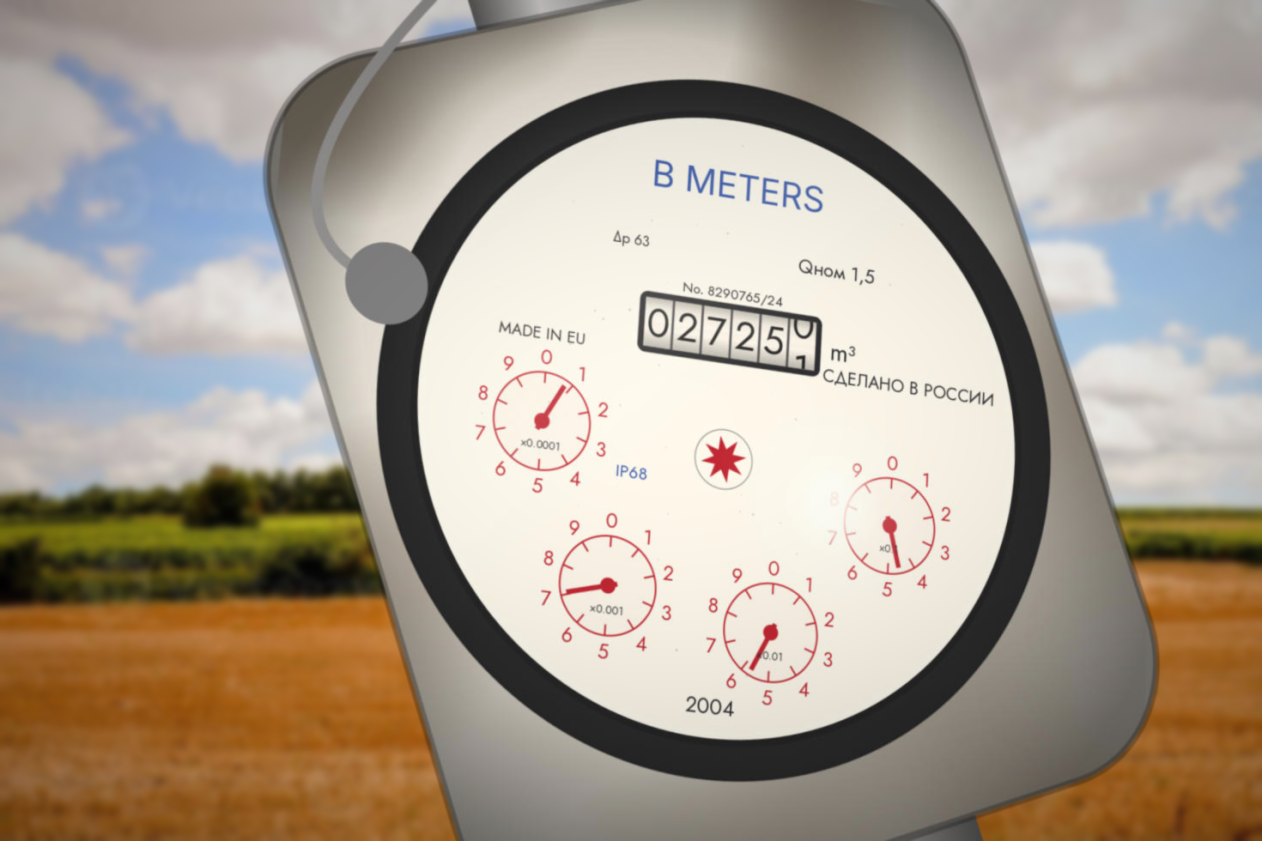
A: 27250.4570 m³
